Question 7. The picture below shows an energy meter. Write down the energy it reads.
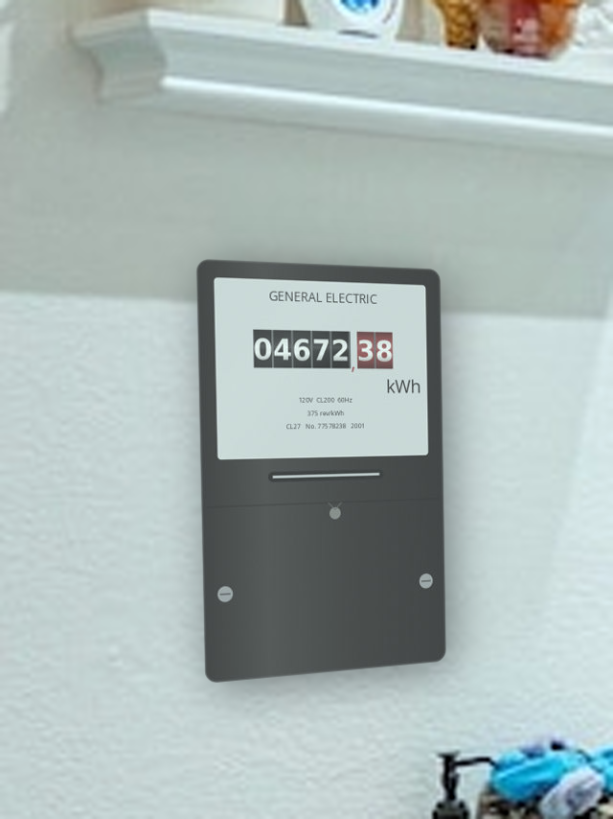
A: 4672.38 kWh
